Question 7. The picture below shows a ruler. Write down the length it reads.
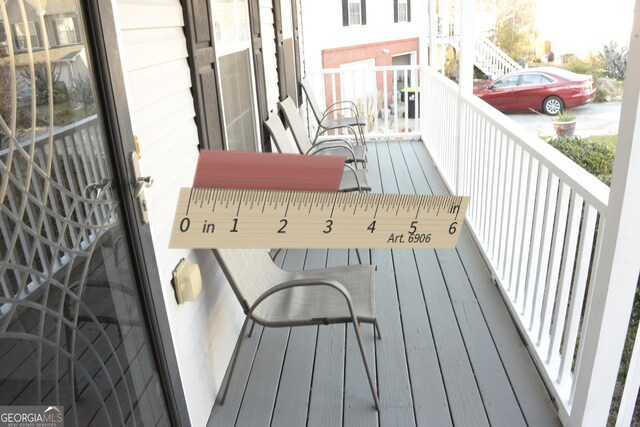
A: 3 in
